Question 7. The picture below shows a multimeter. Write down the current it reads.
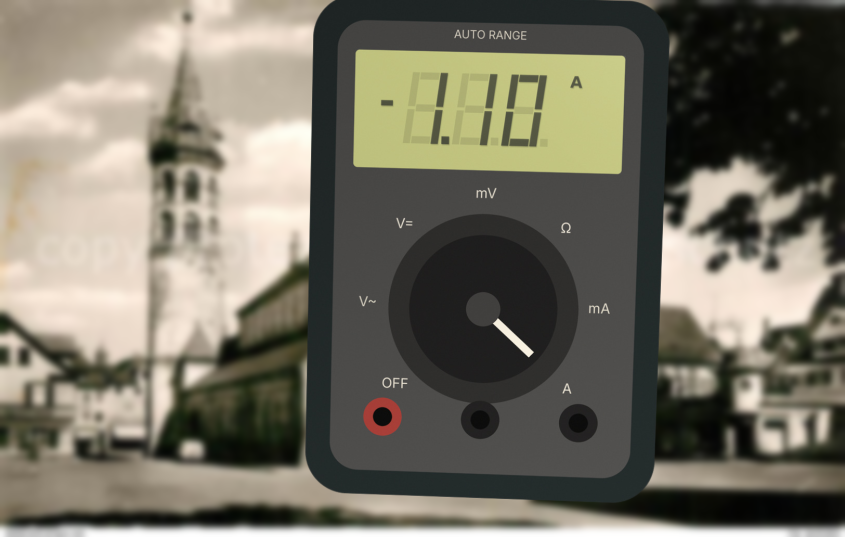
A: -1.10 A
